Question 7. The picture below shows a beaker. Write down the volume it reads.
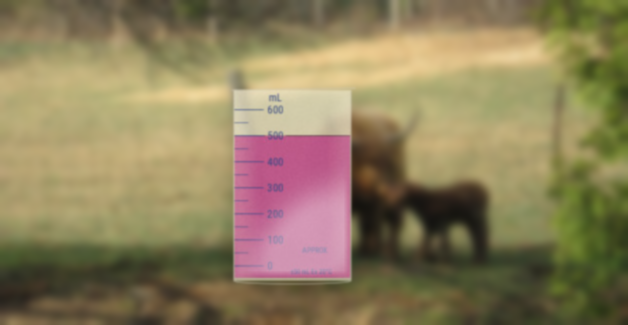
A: 500 mL
